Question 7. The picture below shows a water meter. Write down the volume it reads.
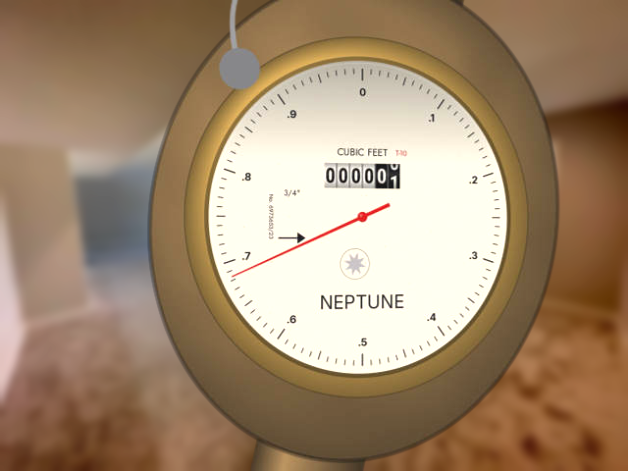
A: 0.68 ft³
